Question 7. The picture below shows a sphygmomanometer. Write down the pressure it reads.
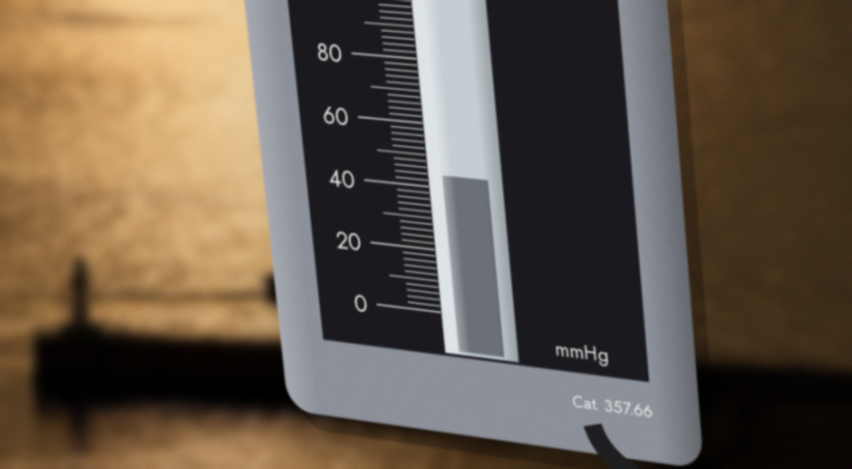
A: 44 mmHg
